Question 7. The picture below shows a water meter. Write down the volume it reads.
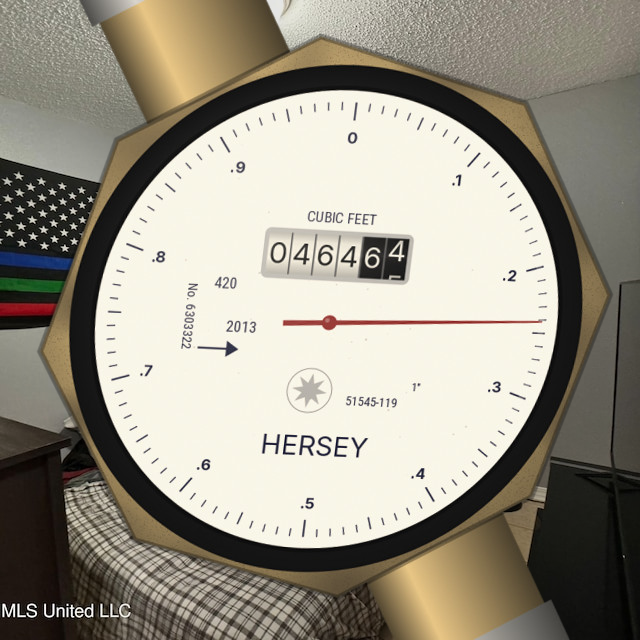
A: 46464.24 ft³
